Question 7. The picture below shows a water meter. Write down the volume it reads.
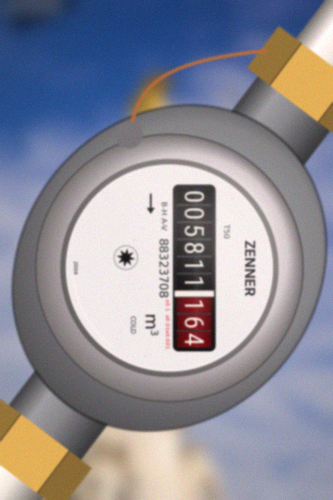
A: 5811.164 m³
